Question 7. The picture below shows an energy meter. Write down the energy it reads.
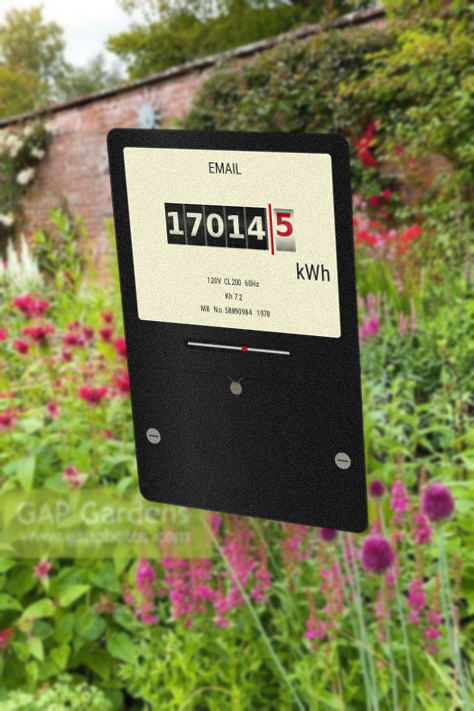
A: 17014.5 kWh
